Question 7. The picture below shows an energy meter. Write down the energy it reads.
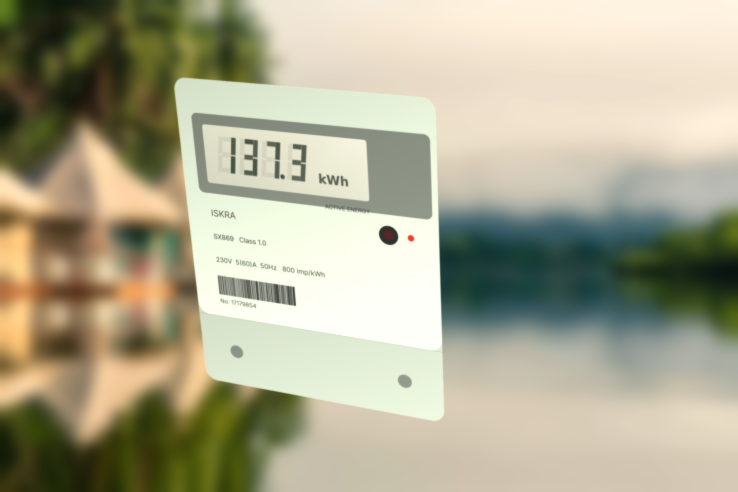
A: 137.3 kWh
